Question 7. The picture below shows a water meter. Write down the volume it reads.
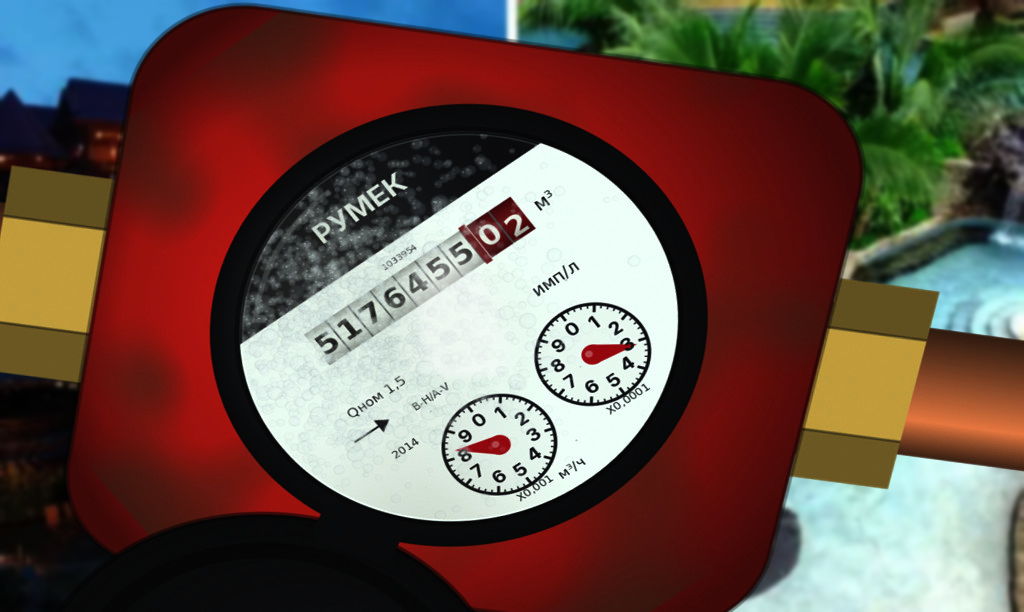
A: 5176455.0183 m³
